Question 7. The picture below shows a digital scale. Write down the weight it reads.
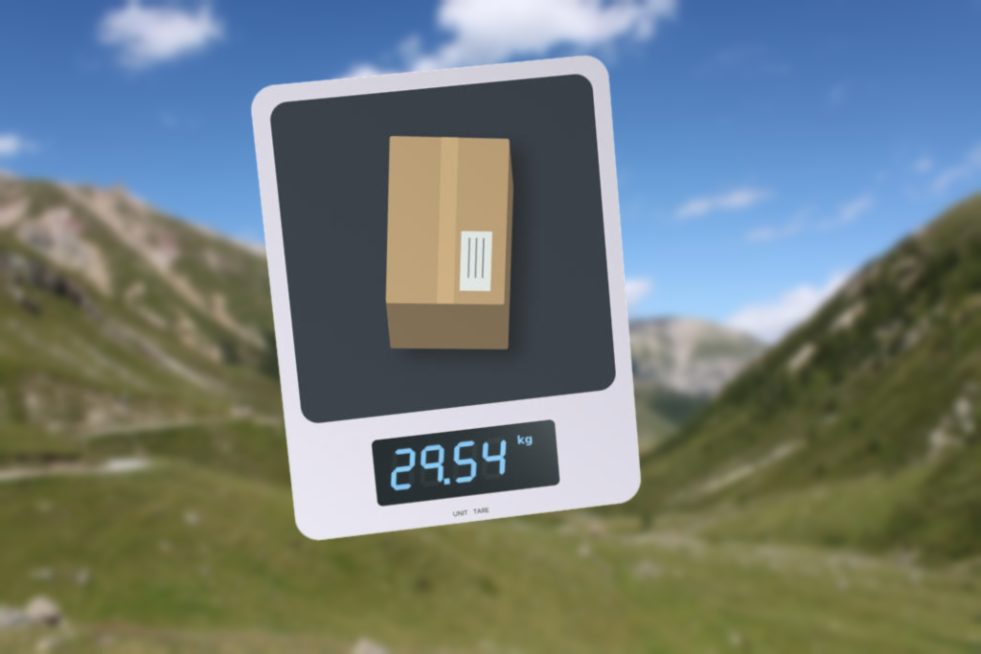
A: 29.54 kg
